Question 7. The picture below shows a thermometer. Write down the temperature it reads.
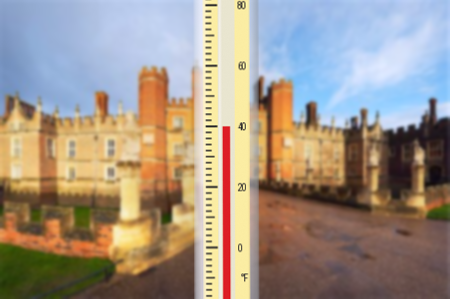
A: 40 °F
